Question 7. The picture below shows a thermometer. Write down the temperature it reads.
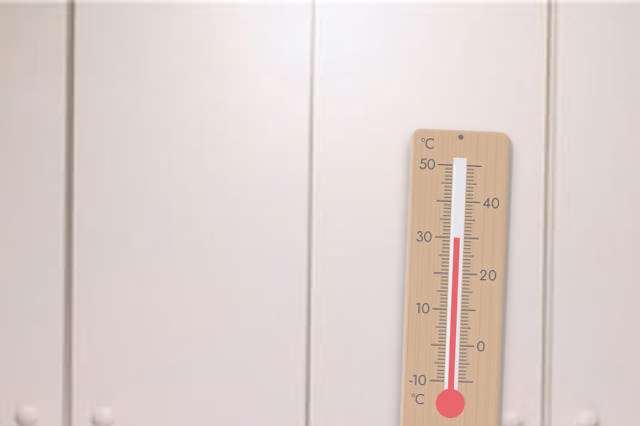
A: 30 °C
